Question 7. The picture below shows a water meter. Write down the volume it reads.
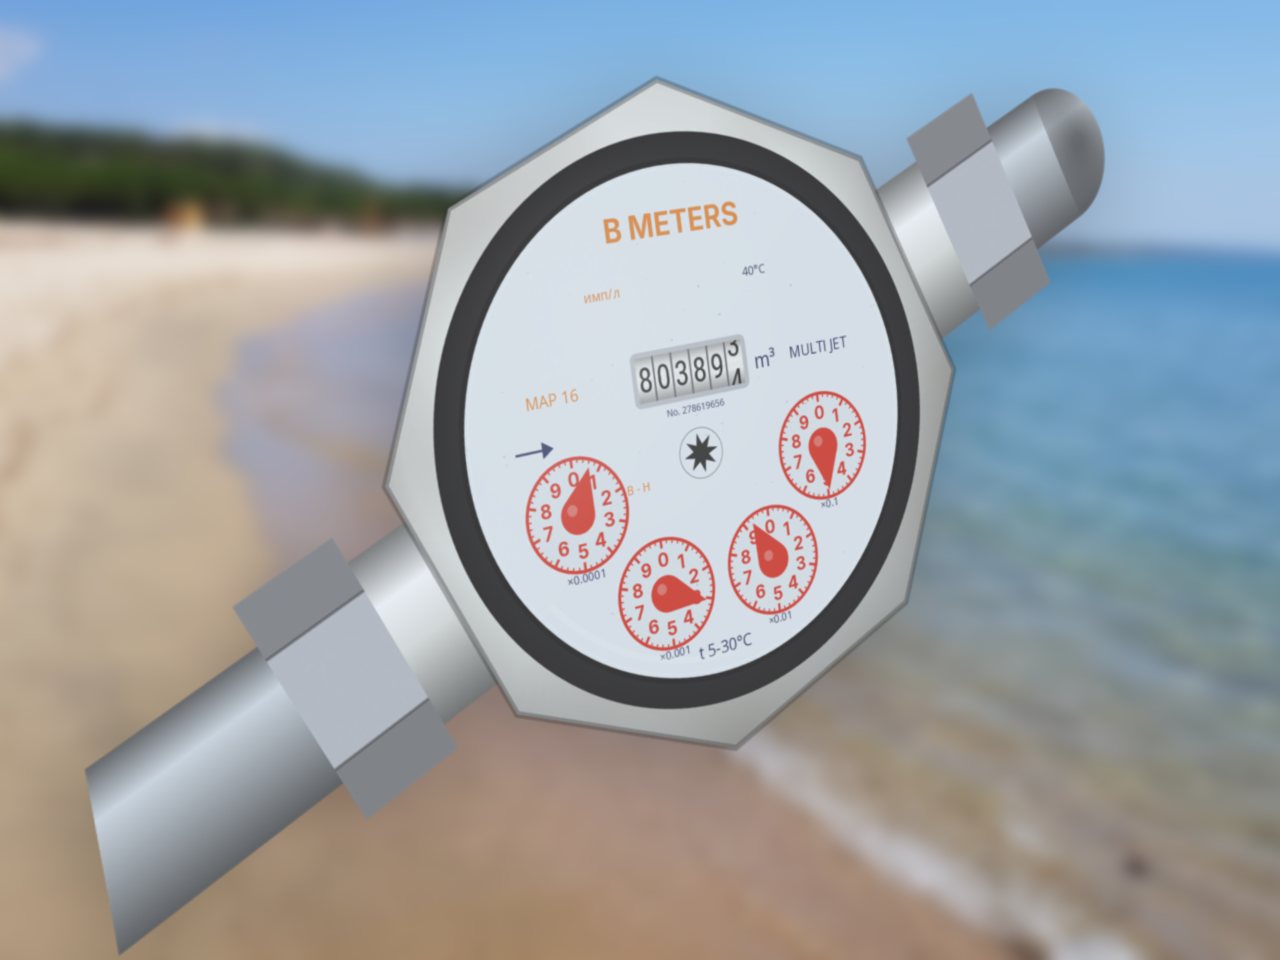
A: 803893.4930 m³
